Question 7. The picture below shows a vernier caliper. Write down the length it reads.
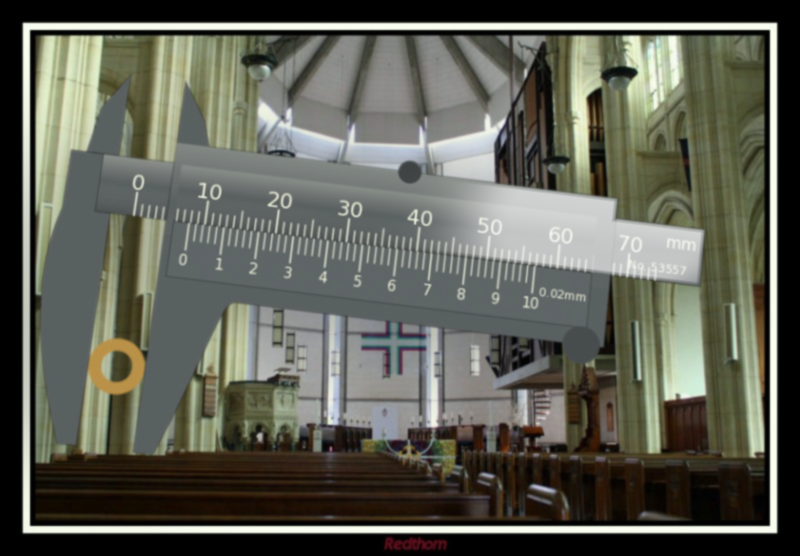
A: 7.8 mm
